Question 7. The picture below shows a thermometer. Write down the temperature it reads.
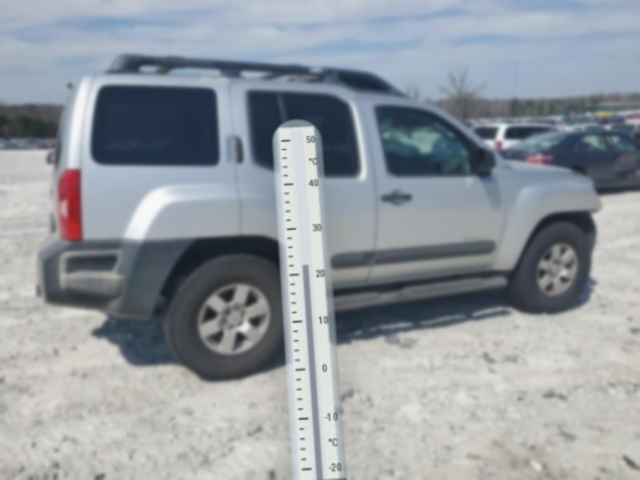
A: 22 °C
